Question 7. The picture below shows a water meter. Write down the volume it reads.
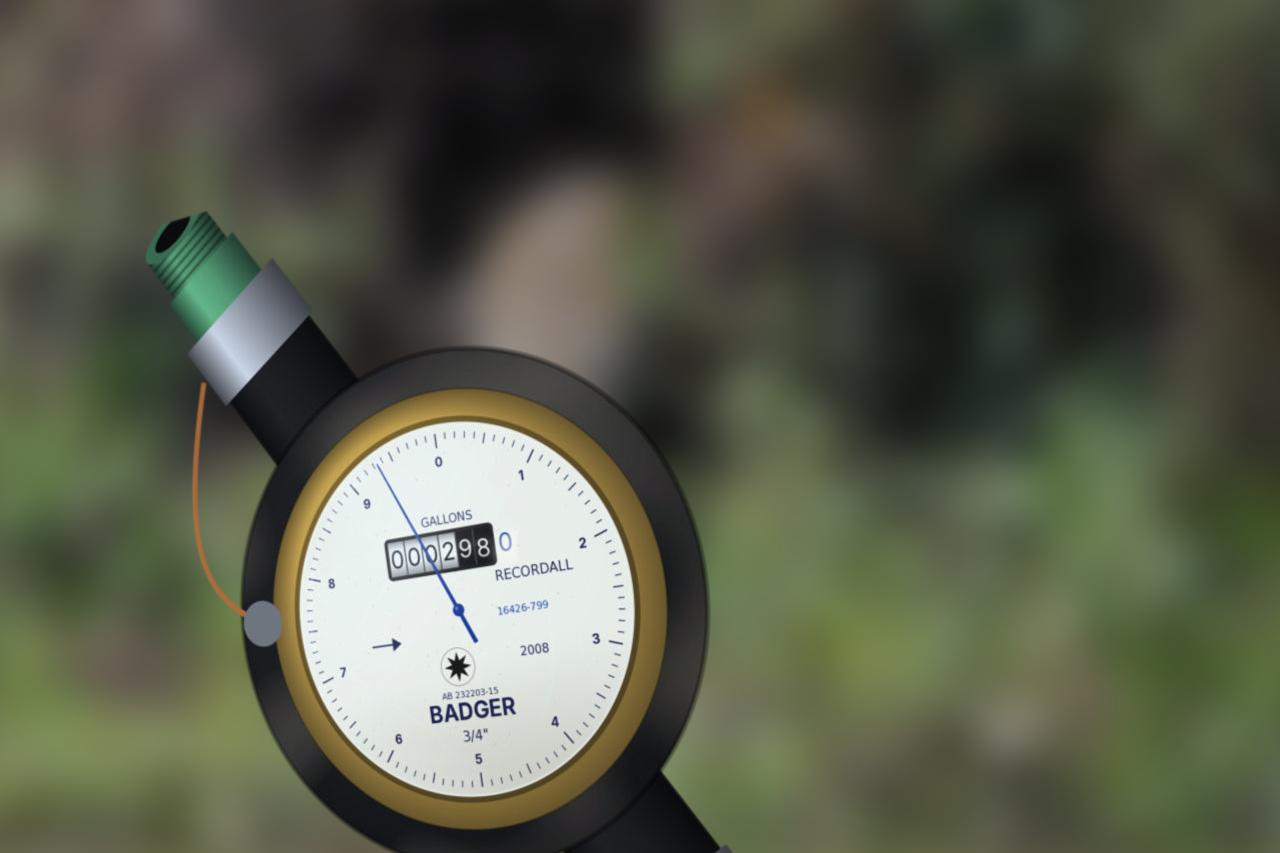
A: 2979.3 gal
